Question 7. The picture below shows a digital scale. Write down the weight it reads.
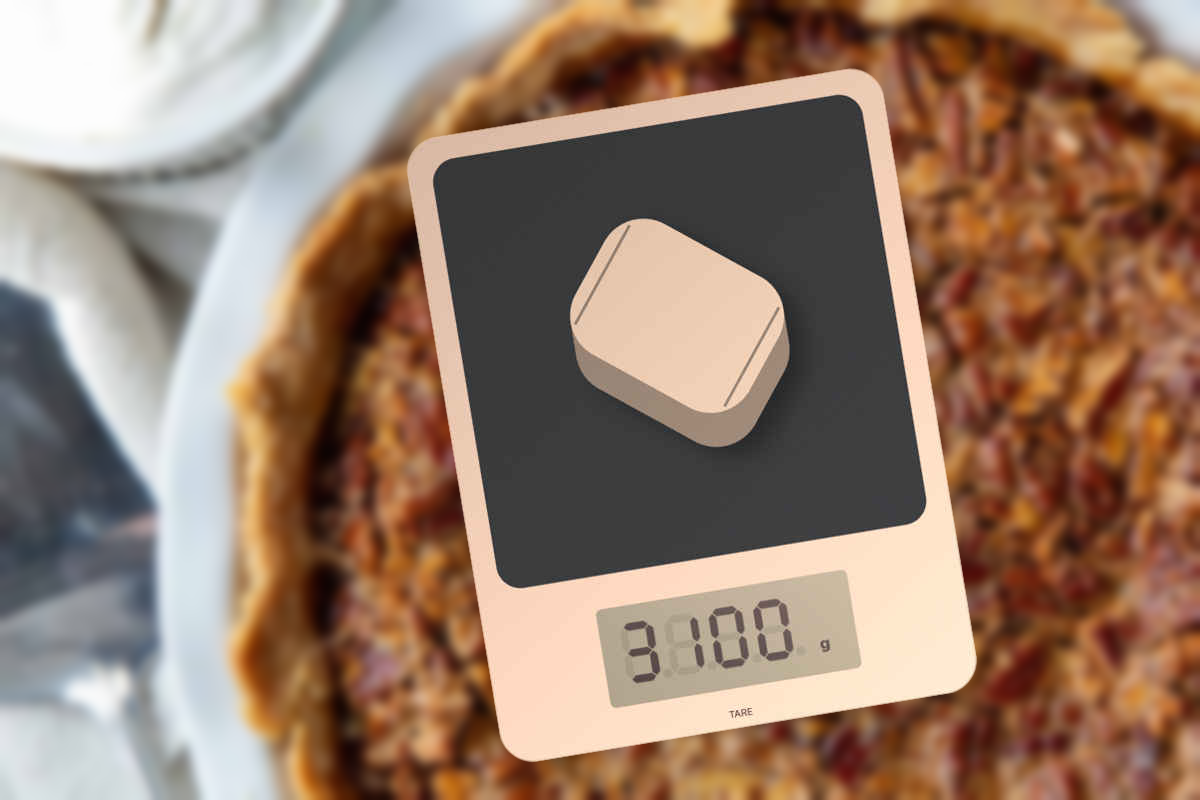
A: 3100 g
